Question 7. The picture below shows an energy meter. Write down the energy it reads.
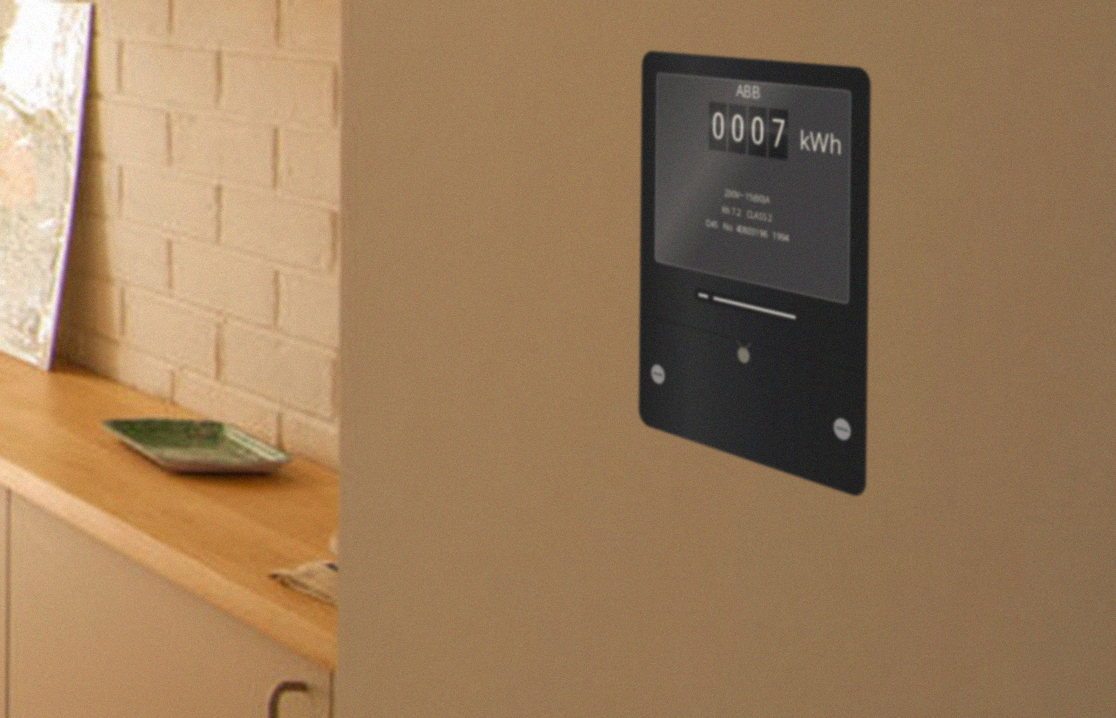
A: 7 kWh
